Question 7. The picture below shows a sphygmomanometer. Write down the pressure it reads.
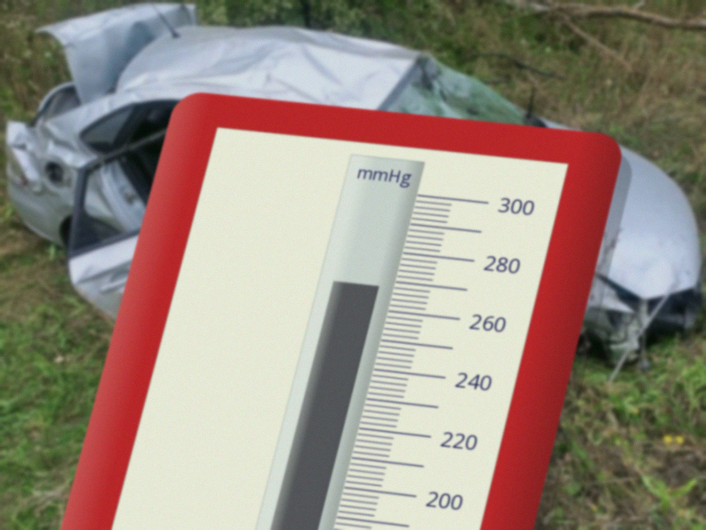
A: 268 mmHg
